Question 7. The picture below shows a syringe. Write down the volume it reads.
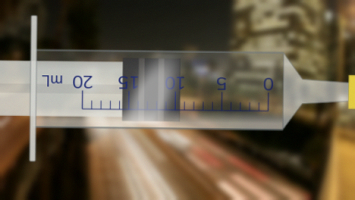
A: 9.5 mL
